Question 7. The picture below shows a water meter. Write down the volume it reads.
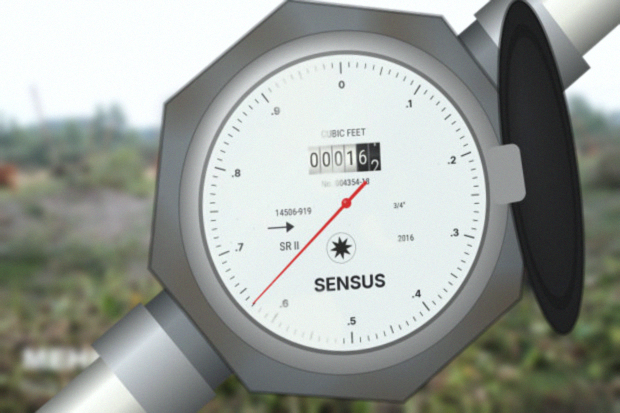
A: 161.63 ft³
